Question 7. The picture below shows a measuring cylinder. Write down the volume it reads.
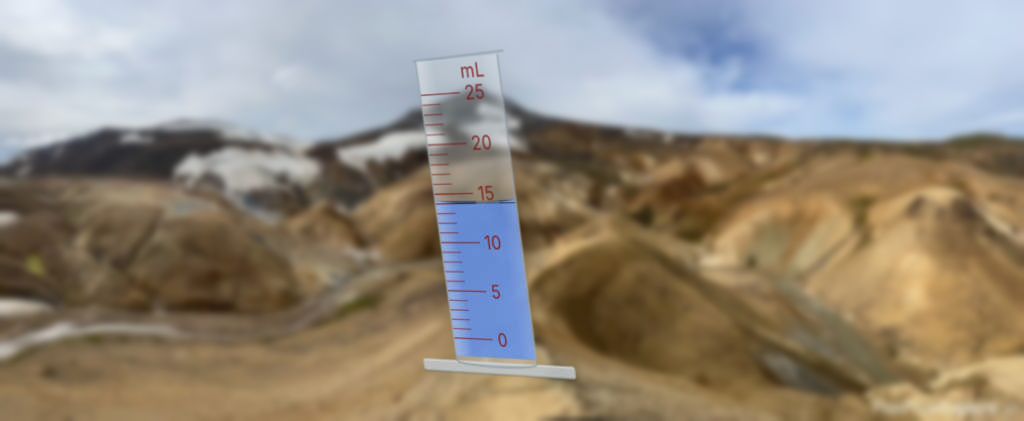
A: 14 mL
